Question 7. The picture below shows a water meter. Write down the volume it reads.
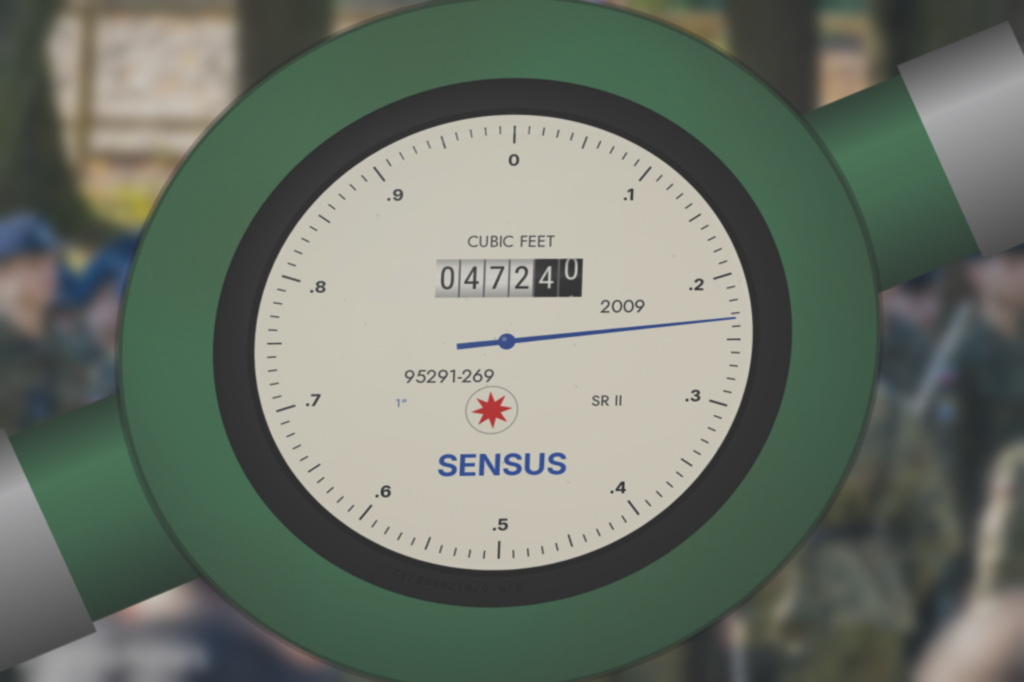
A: 47240.23 ft³
